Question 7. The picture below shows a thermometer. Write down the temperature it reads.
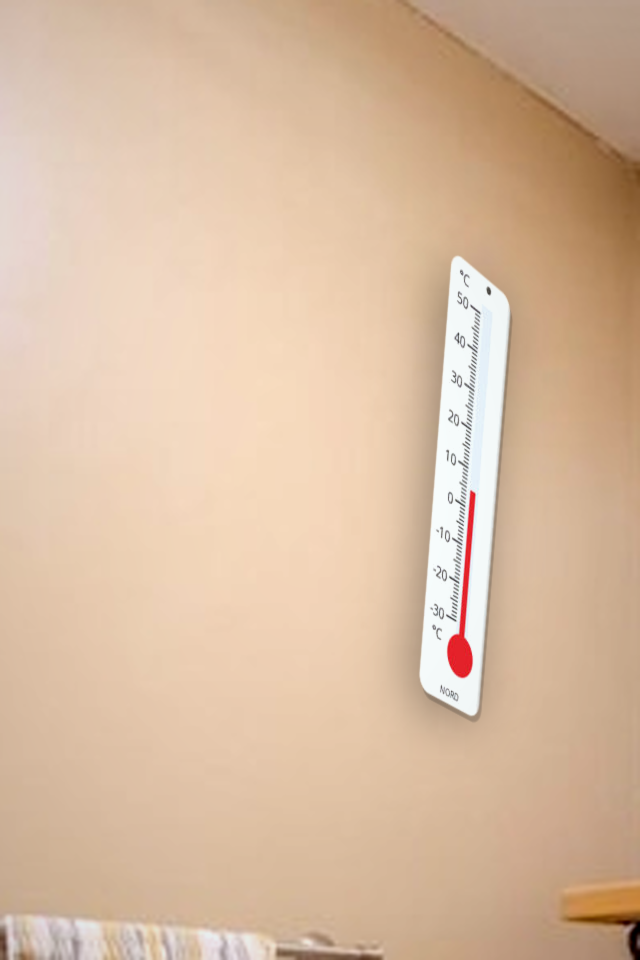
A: 5 °C
